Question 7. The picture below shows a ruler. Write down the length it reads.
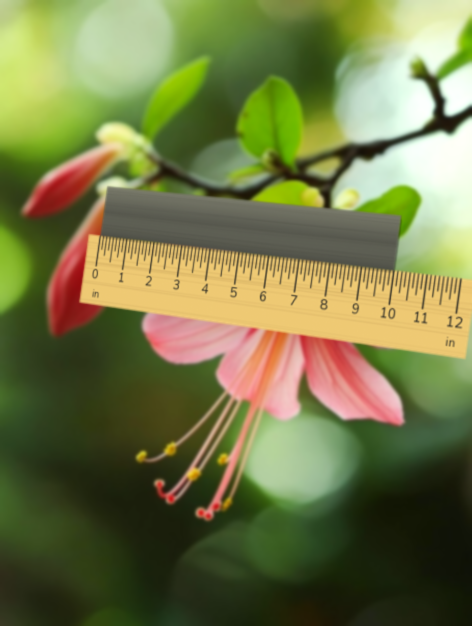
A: 10 in
